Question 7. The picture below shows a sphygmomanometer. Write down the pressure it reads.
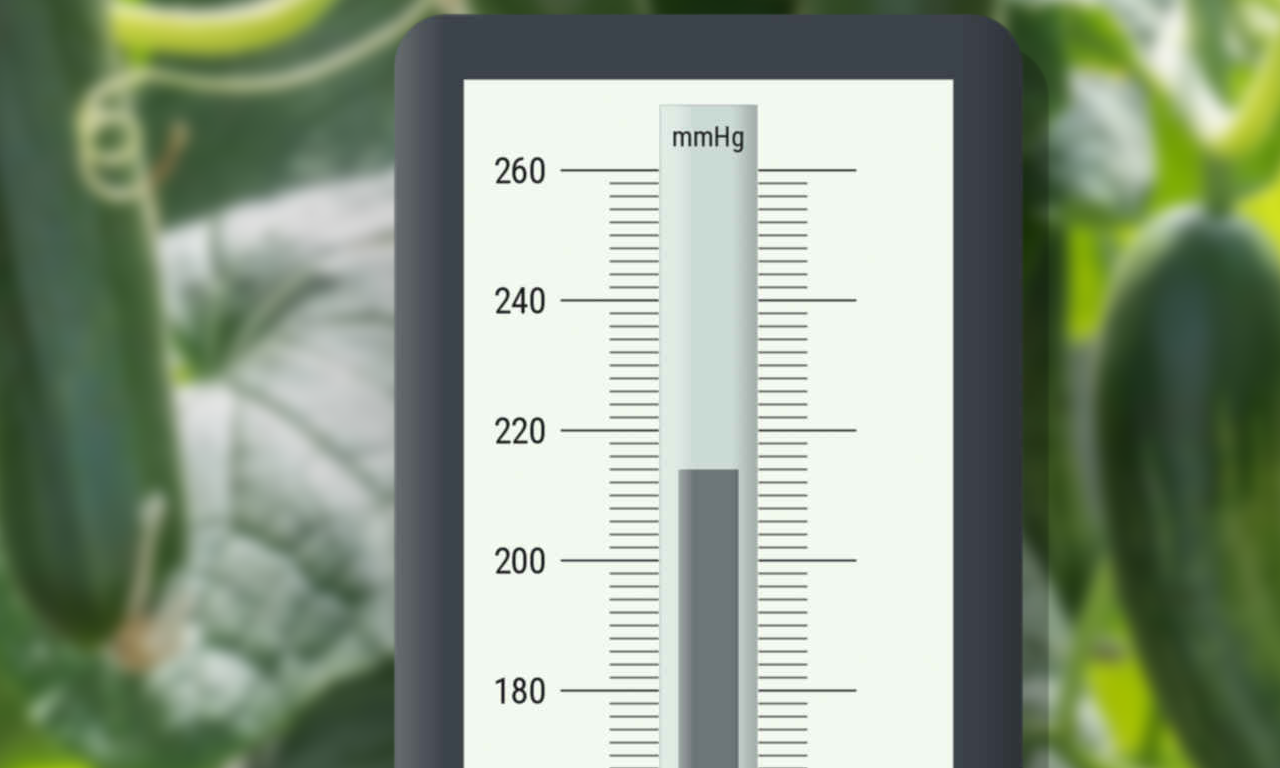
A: 214 mmHg
